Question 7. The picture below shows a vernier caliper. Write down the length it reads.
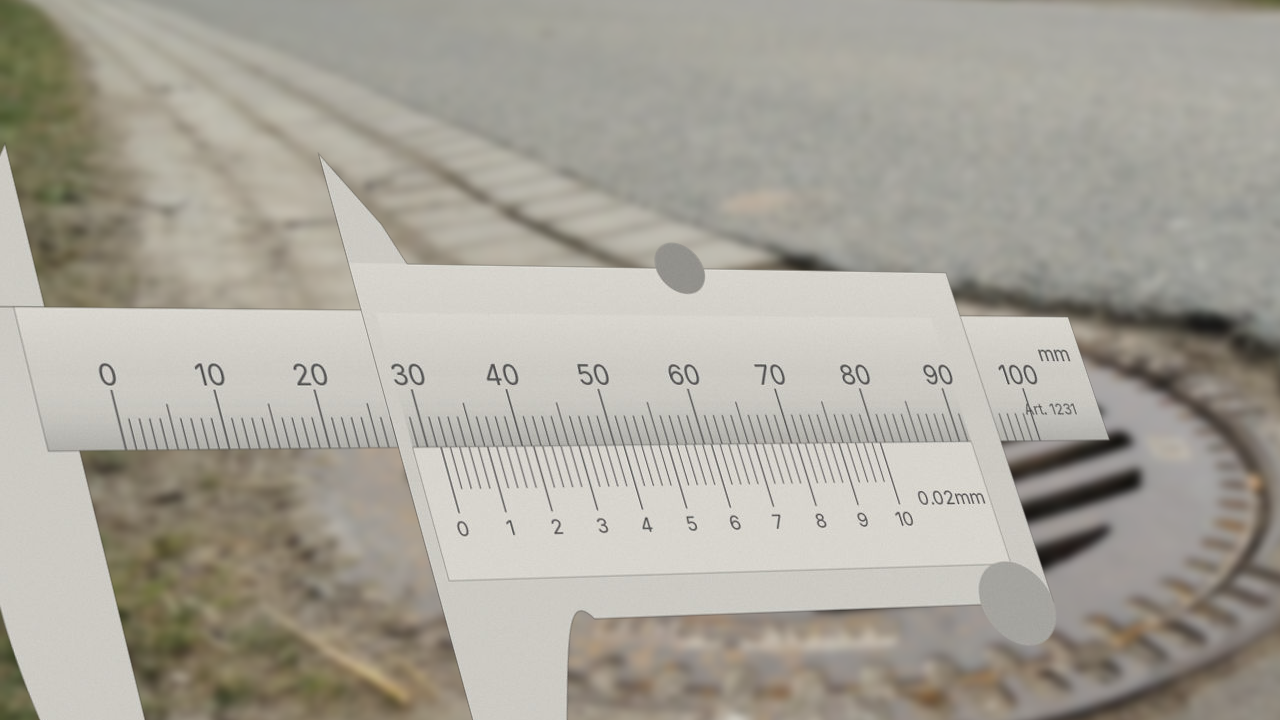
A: 31.4 mm
